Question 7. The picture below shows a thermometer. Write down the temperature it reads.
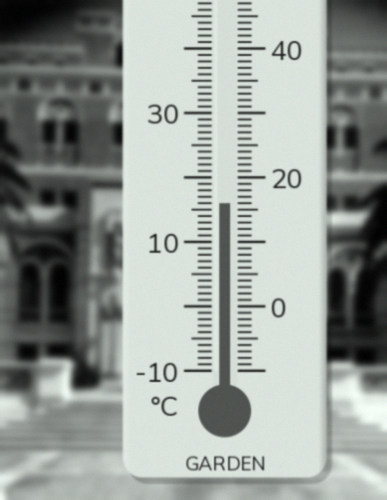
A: 16 °C
